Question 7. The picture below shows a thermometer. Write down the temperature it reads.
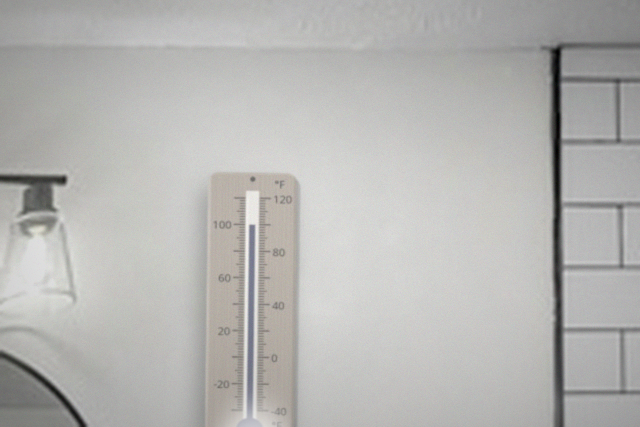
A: 100 °F
